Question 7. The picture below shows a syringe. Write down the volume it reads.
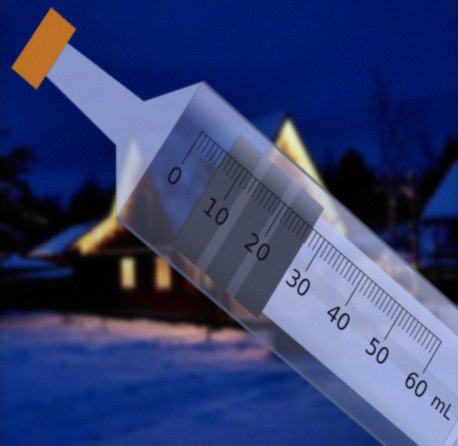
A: 6 mL
